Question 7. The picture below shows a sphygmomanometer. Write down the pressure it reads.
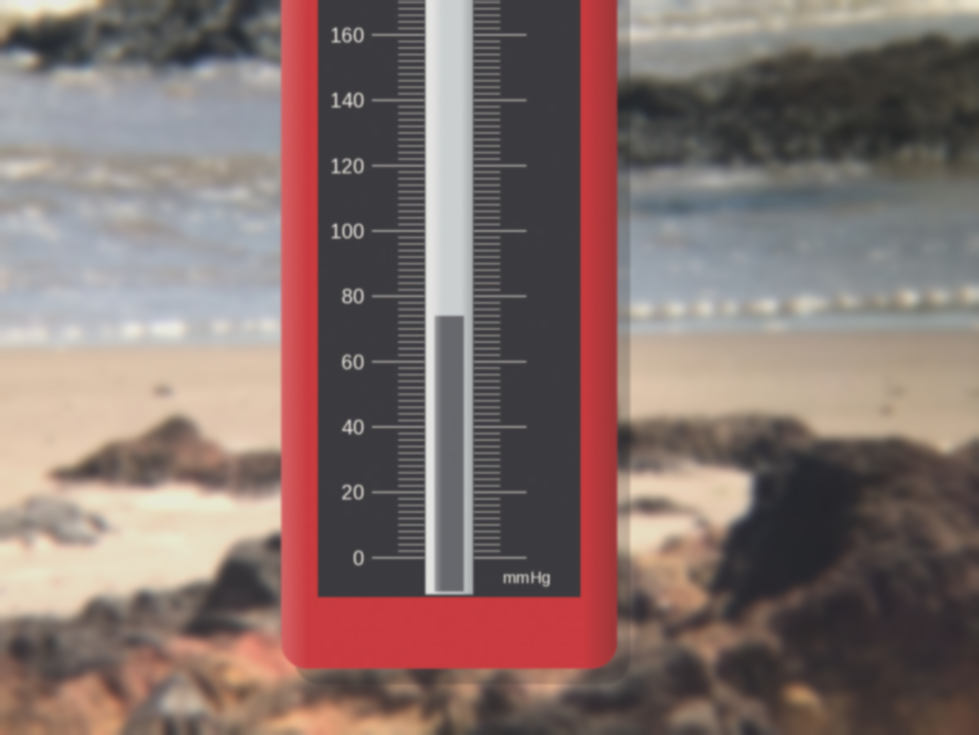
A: 74 mmHg
